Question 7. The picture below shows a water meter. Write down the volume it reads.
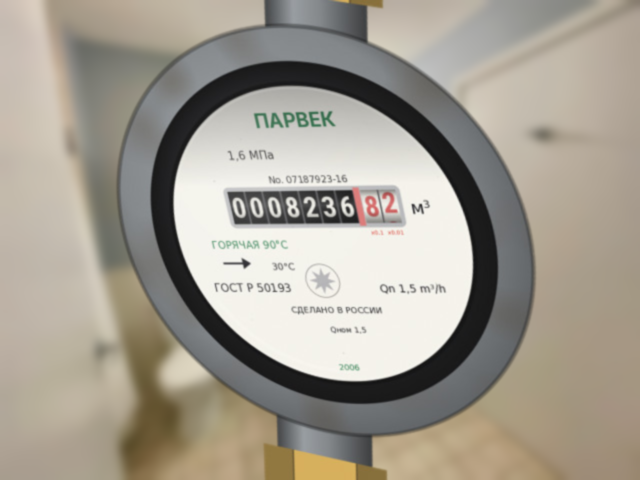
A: 8236.82 m³
